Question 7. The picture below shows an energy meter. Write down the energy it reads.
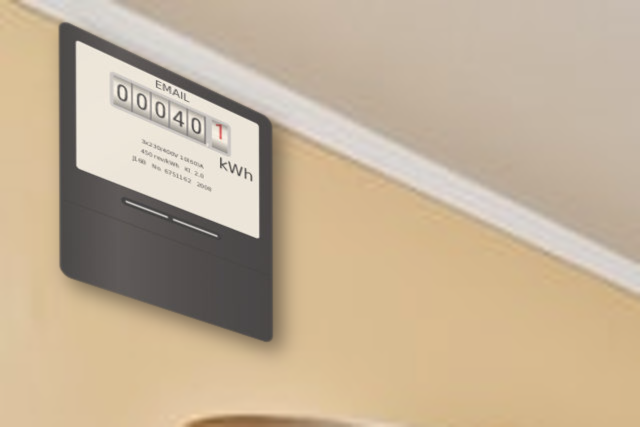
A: 40.1 kWh
